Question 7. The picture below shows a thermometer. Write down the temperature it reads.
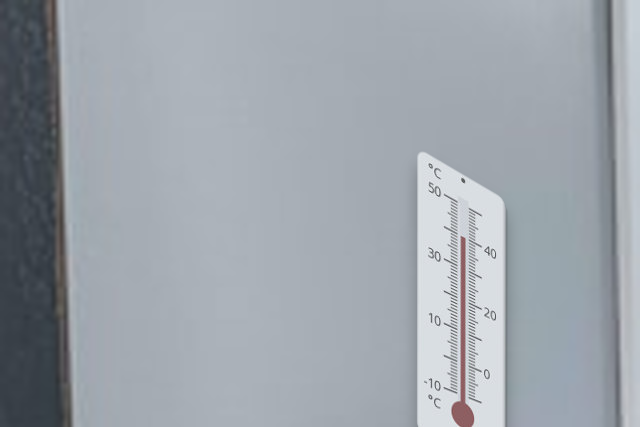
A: 40 °C
